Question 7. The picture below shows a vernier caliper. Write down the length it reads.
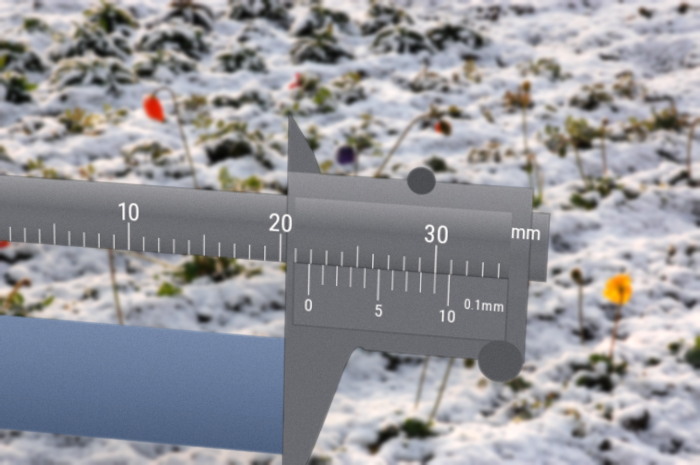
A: 21.9 mm
